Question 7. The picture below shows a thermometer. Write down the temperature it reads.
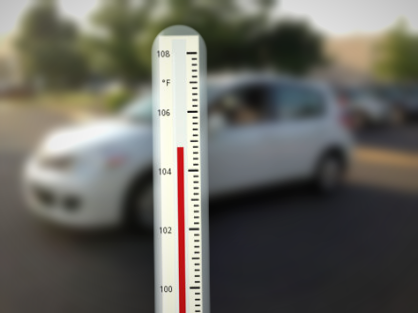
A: 104.8 °F
